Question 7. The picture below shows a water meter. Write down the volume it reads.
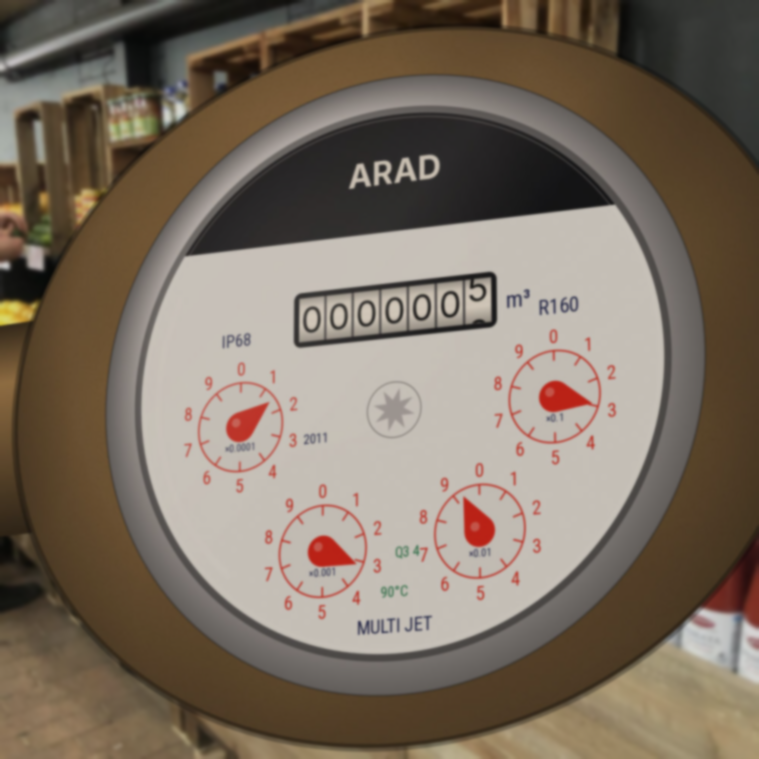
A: 5.2931 m³
